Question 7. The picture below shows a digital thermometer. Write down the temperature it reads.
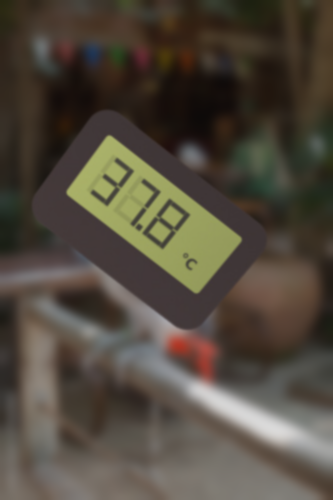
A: 37.8 °C
